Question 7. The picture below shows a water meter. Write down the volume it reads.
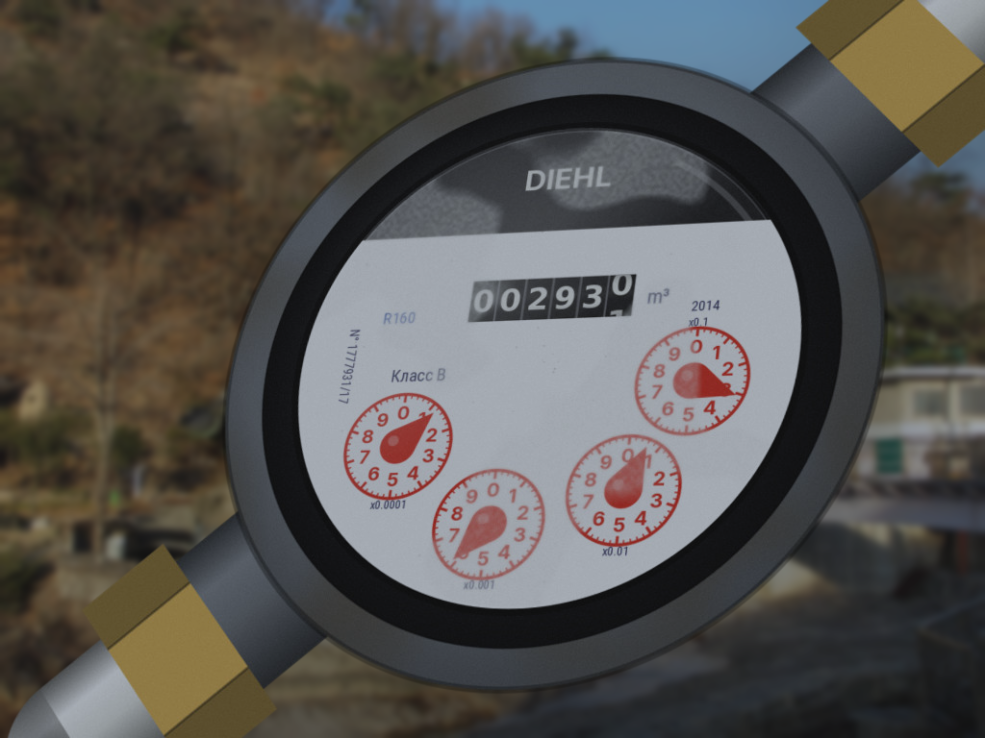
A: 2930.3061 m³
